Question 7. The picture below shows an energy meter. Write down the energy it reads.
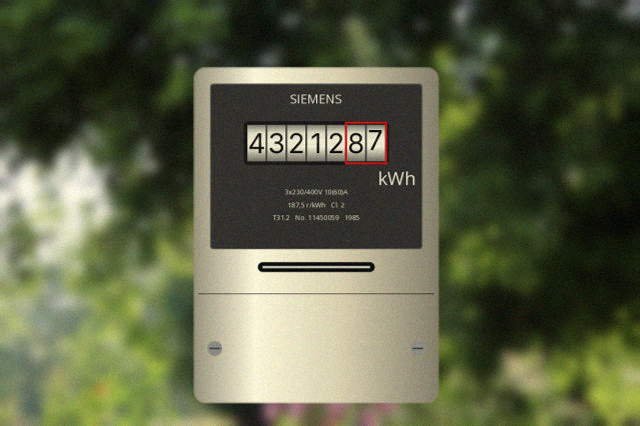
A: 43212.87 kWh
